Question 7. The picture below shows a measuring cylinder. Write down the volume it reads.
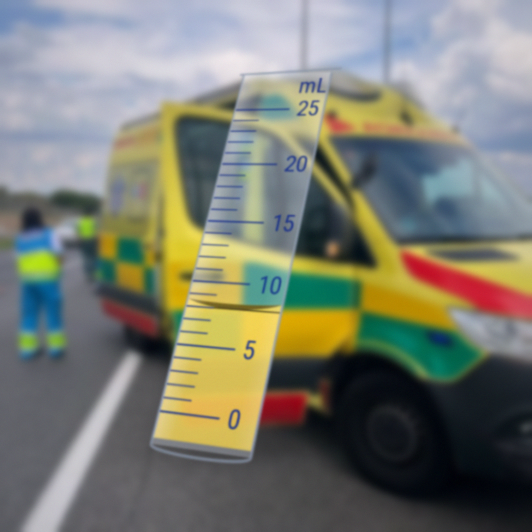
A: 8 mL
